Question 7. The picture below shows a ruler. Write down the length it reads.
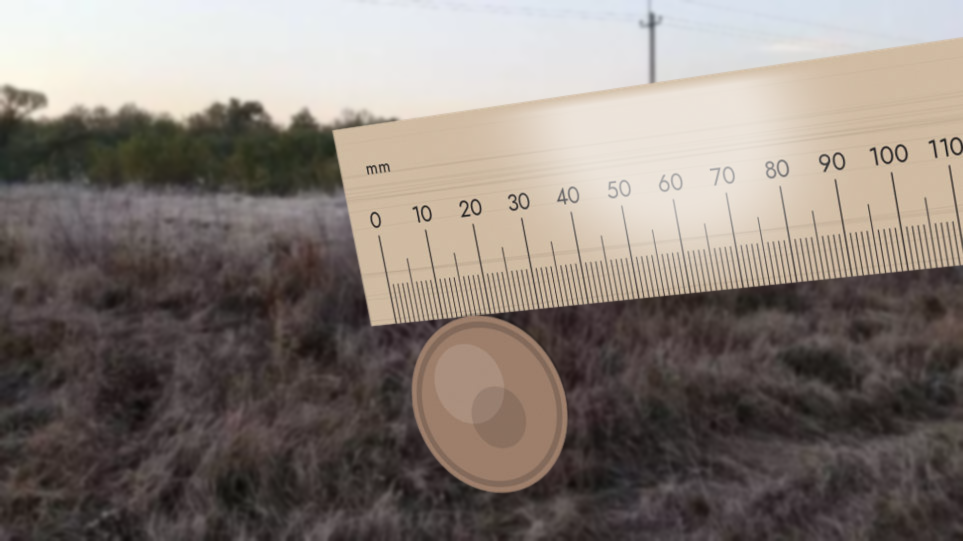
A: 32 mm
